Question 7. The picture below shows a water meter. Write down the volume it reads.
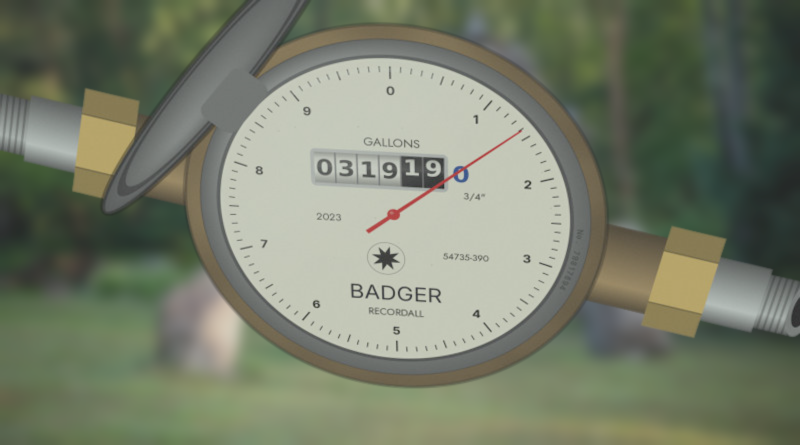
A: 319191.4 gal
